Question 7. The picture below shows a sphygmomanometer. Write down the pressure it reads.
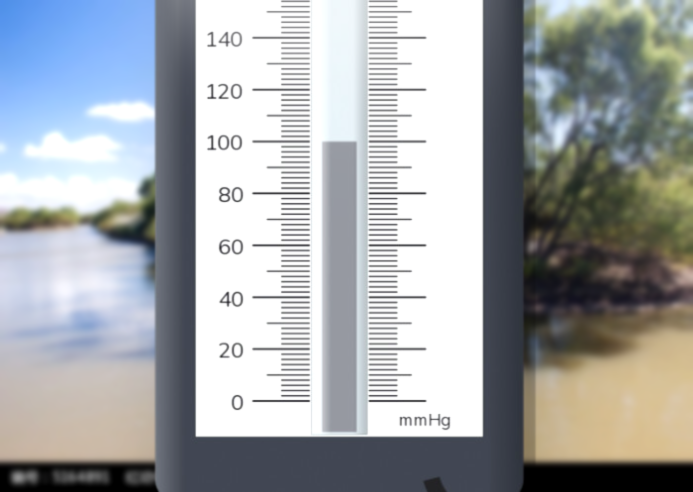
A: 100 mmHg
